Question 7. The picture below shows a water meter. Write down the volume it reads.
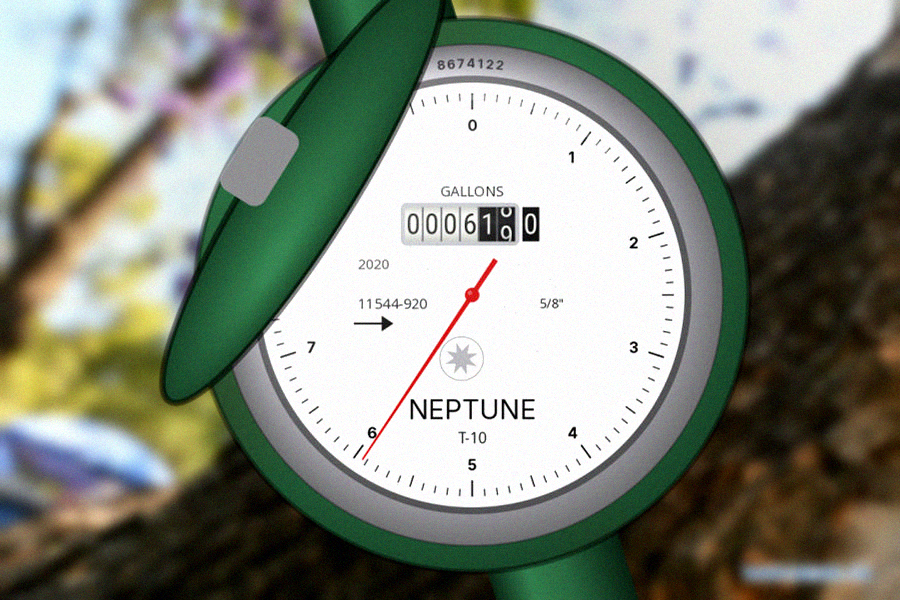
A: 6185.9 gal
